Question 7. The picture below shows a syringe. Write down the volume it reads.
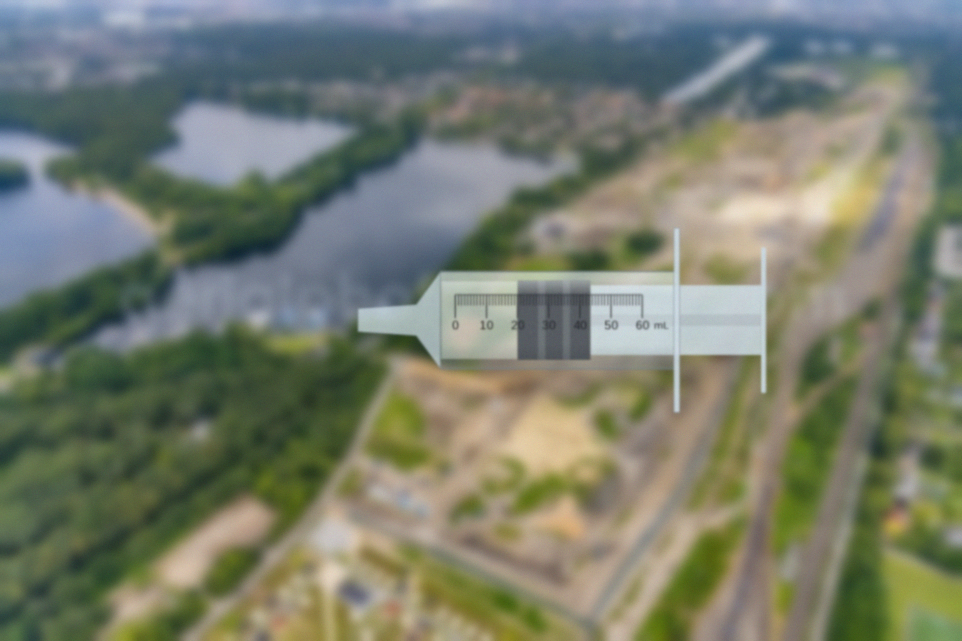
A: 20 mL
